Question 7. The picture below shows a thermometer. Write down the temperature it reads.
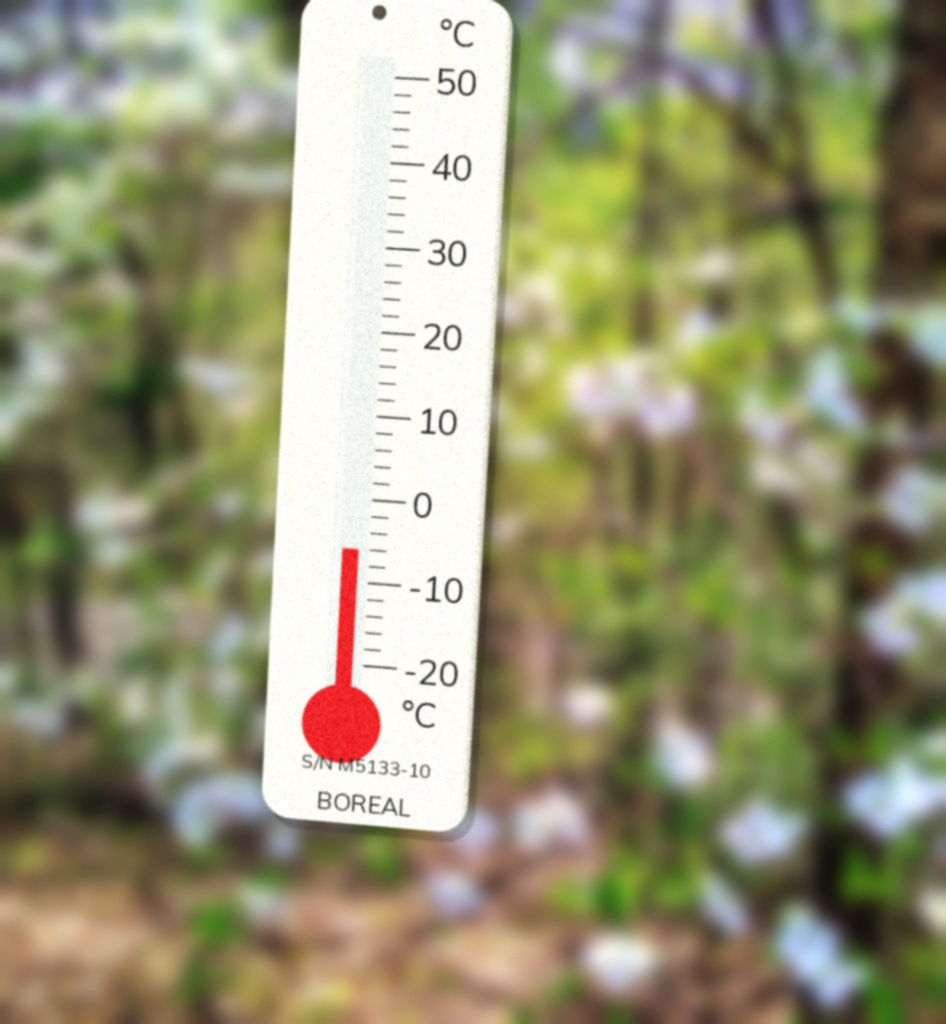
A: -6 °C
